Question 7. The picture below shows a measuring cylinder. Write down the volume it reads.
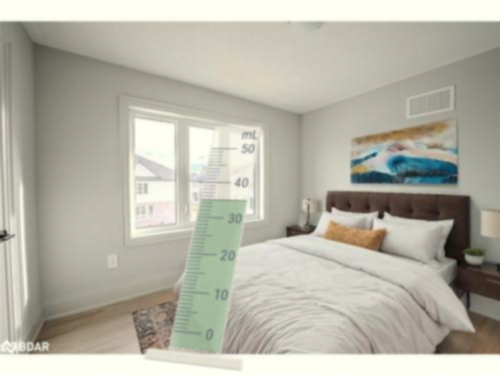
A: 35 mL
